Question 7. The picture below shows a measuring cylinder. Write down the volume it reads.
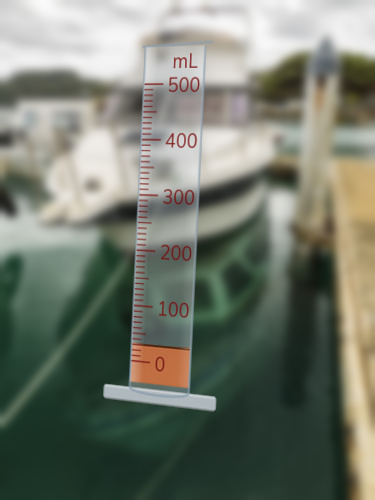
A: 30 mL
